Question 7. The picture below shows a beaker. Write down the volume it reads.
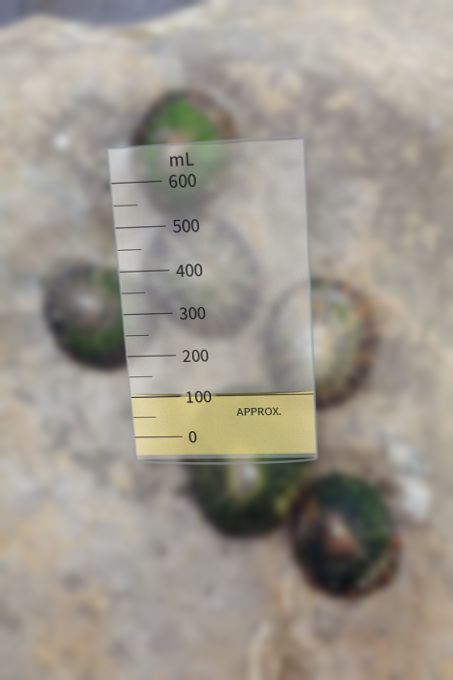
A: 100 mL
